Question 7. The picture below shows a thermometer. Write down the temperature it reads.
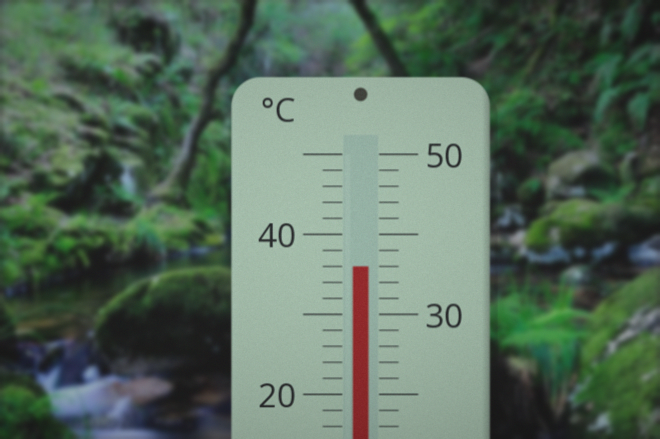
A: 36 °C
